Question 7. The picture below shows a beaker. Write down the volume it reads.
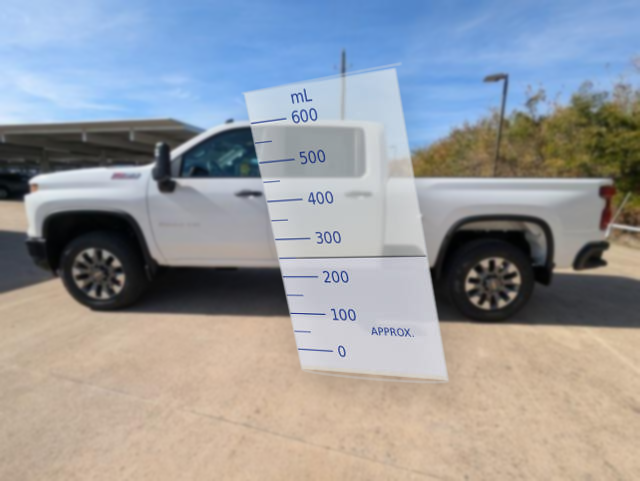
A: 250 mL
